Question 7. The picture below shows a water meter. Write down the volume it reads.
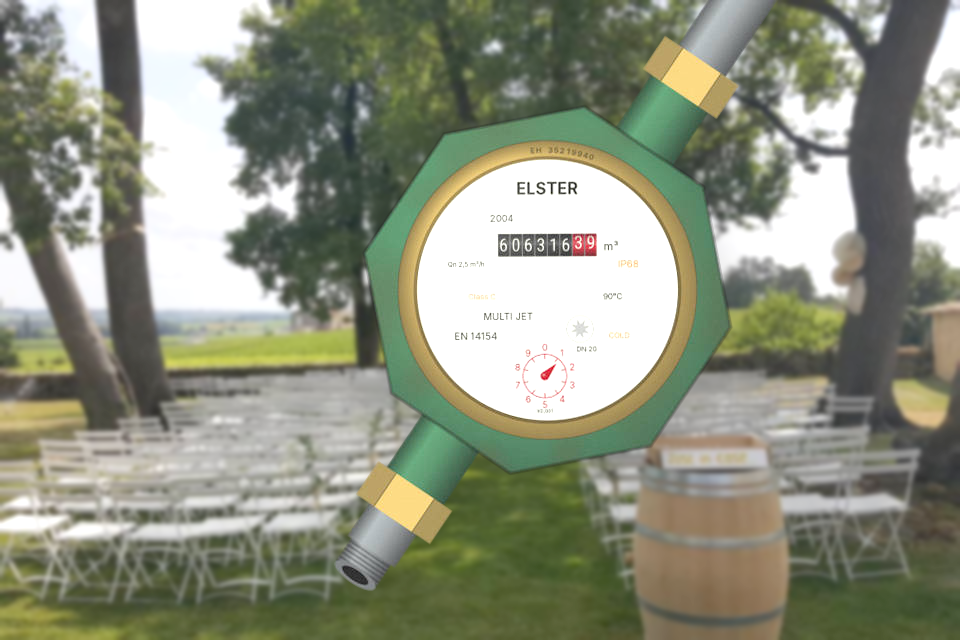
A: 606316.391 m³
